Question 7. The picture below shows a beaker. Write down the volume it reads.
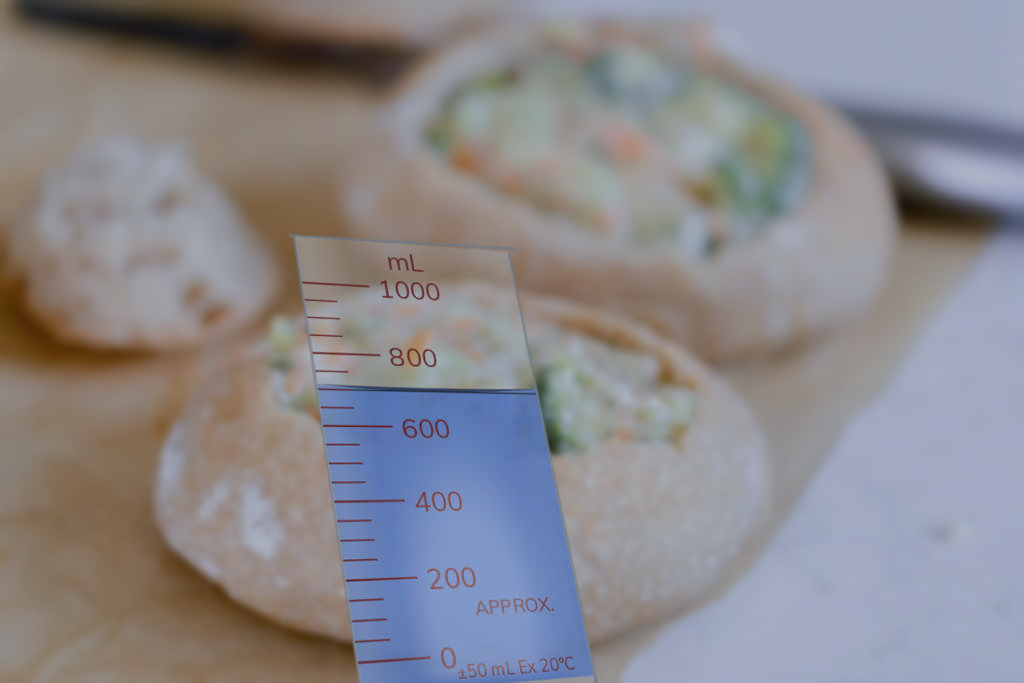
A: 700 mL
